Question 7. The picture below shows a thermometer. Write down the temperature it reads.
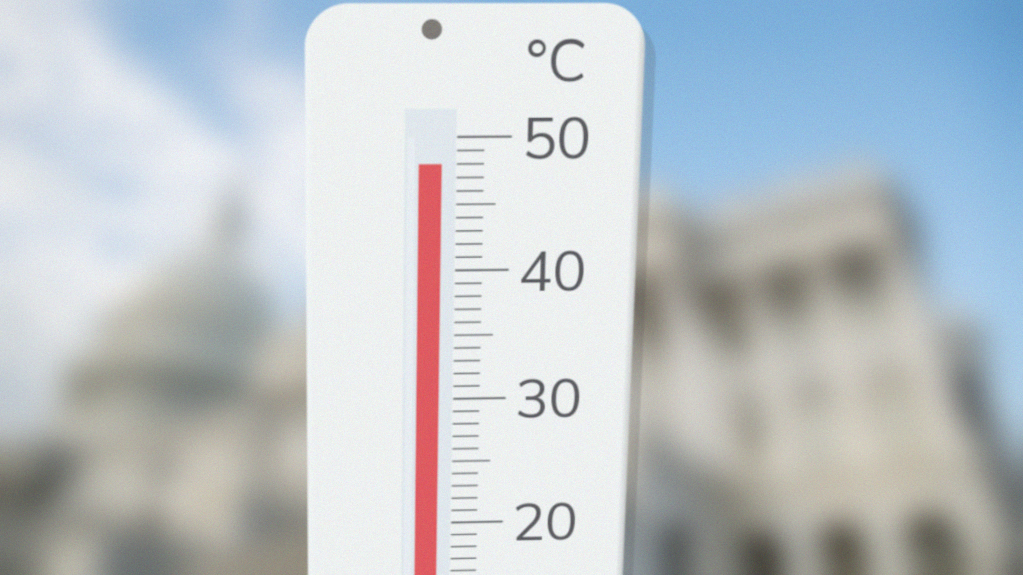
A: 48 °C
